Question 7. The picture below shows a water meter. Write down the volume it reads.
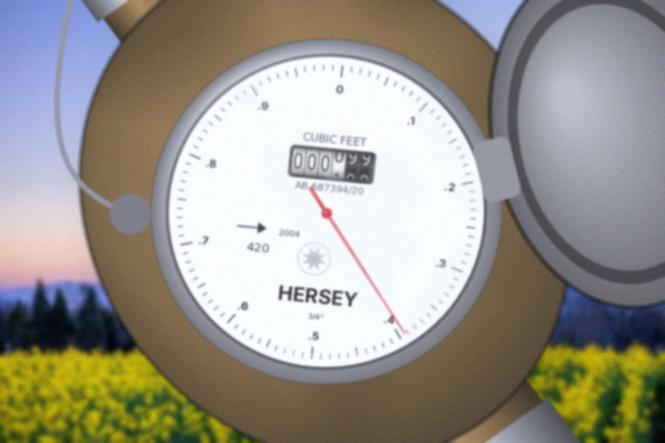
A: 99.39 ft³
